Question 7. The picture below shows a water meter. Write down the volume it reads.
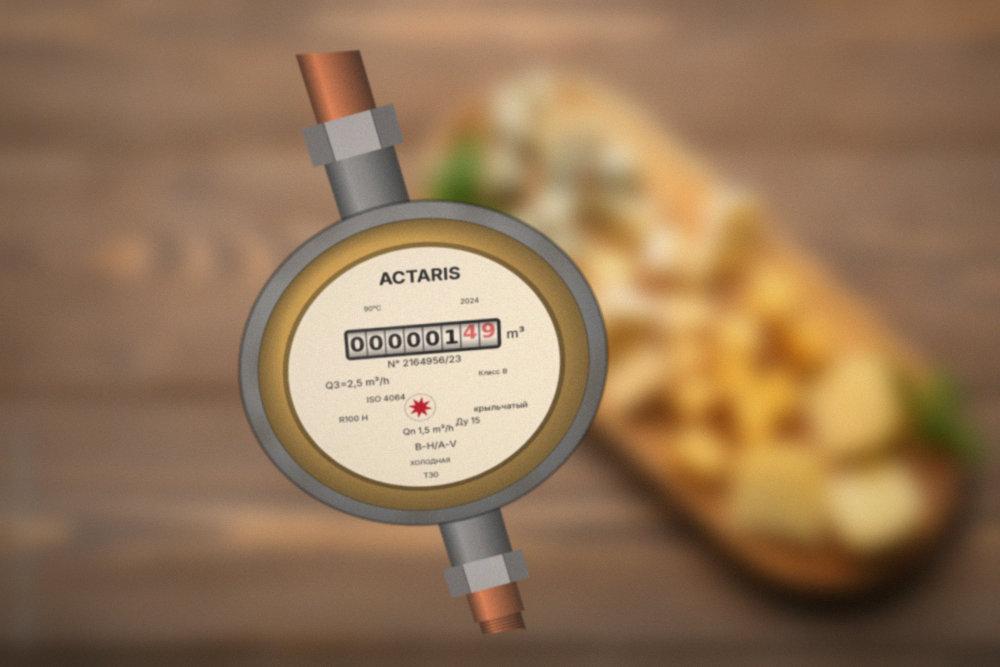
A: 1.49 m³
